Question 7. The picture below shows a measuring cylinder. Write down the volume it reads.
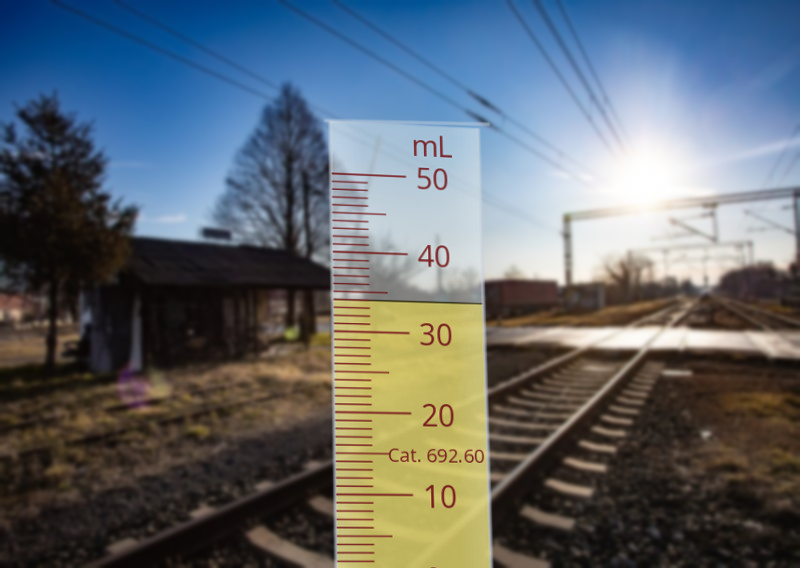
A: 34 mL
